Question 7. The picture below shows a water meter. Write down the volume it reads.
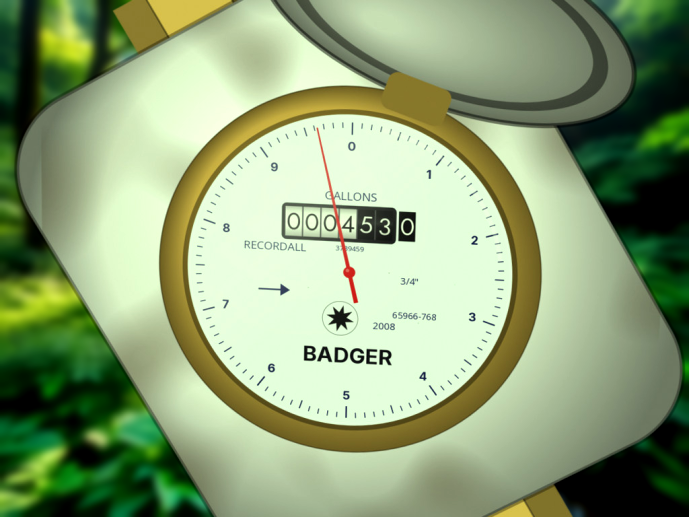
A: 4529.6 gal
